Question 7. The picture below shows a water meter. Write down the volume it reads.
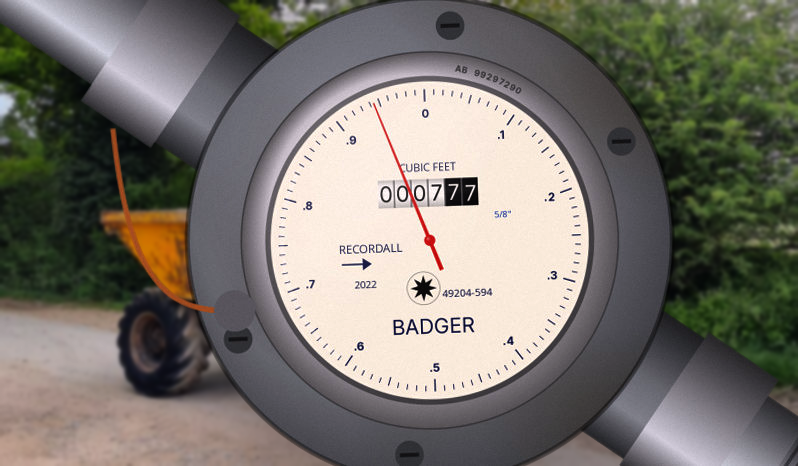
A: 776.94 ft³
